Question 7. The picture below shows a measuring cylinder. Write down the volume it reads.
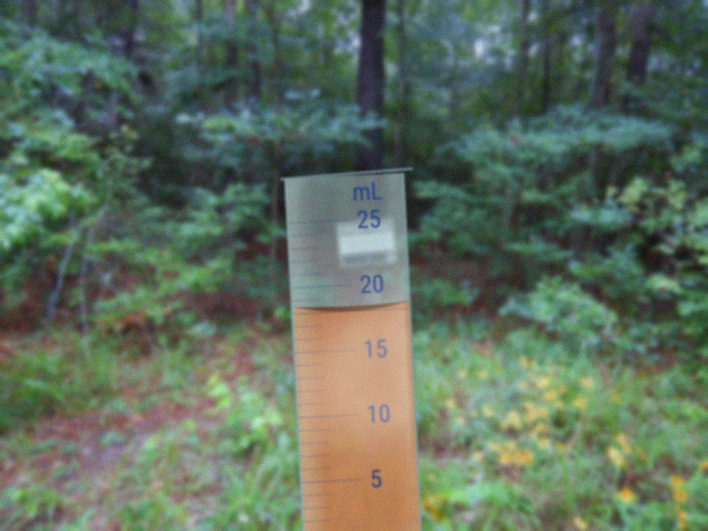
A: 18 mL
